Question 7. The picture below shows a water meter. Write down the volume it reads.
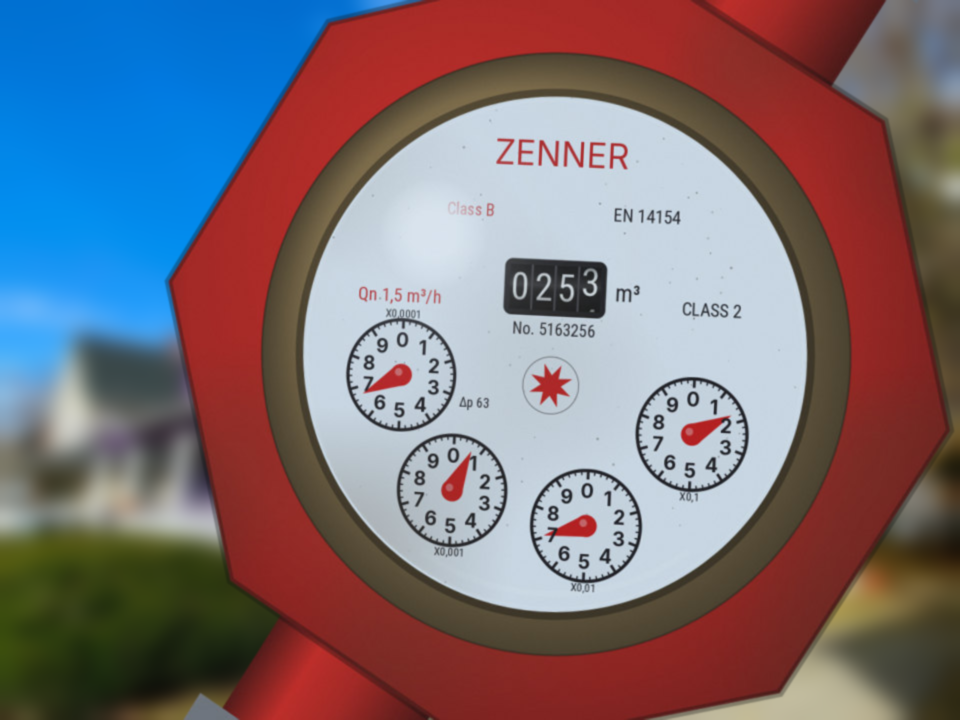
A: 253.1706 m³
